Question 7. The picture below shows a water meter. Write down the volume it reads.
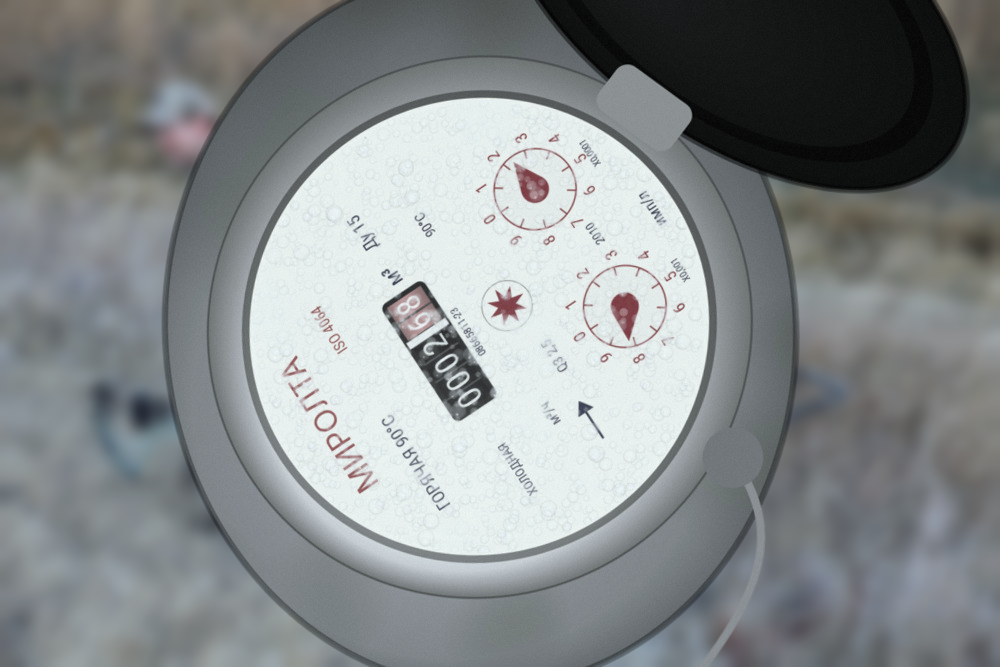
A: 2.6882 m³
